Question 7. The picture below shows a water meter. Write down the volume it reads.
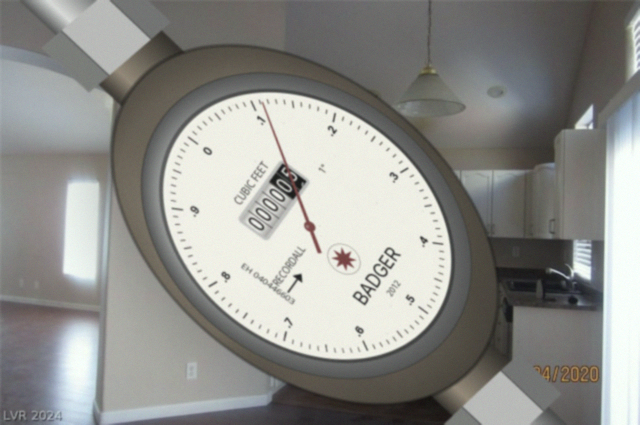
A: 5.11 ft³
